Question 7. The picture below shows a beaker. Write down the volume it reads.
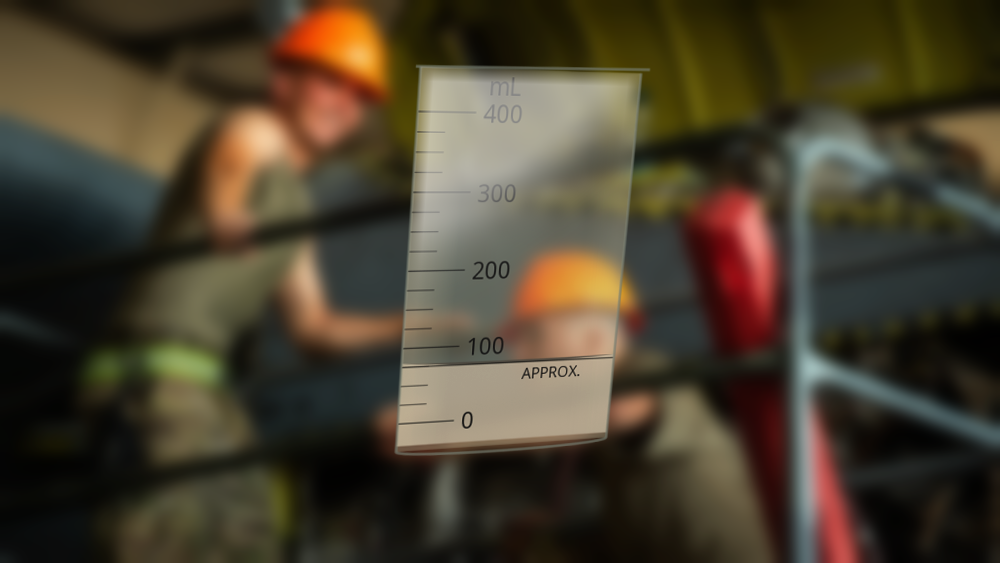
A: 75 mL
